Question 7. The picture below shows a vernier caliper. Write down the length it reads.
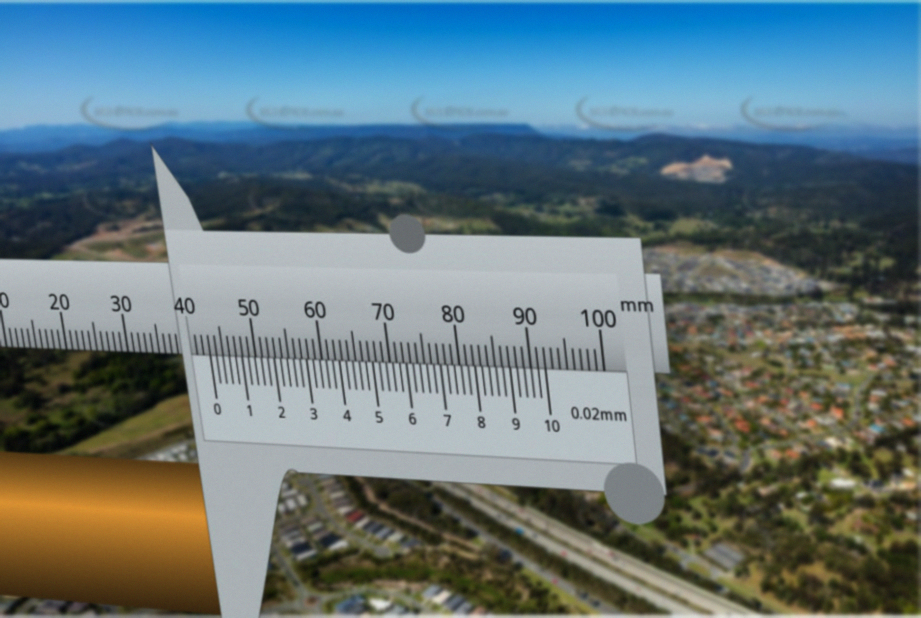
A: 43.0 mm
